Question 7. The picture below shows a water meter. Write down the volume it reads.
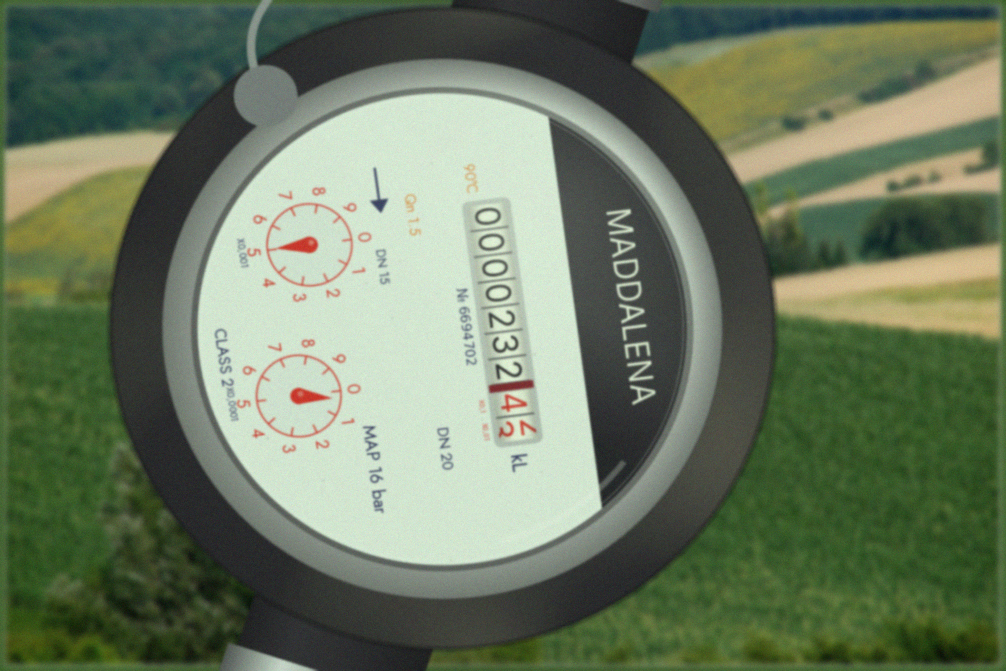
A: 232.4250 kL
